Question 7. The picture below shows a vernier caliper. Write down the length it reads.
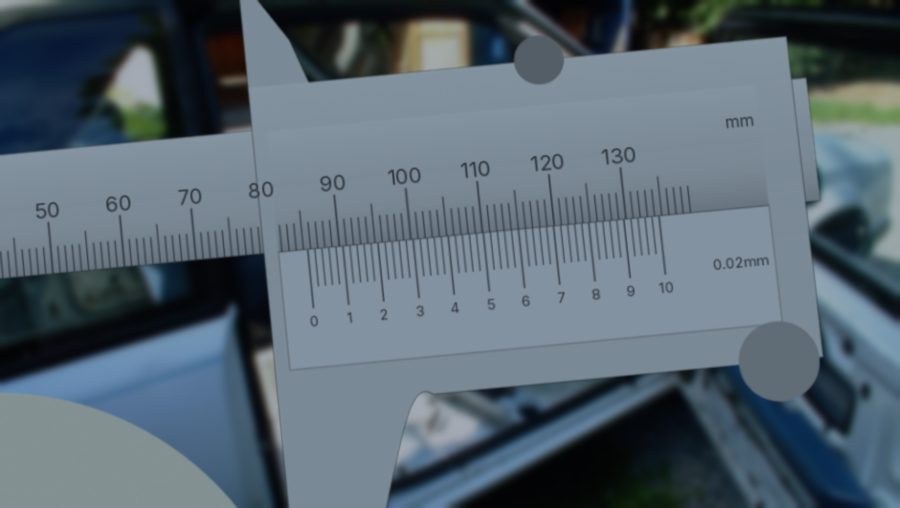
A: 85.6 mm
